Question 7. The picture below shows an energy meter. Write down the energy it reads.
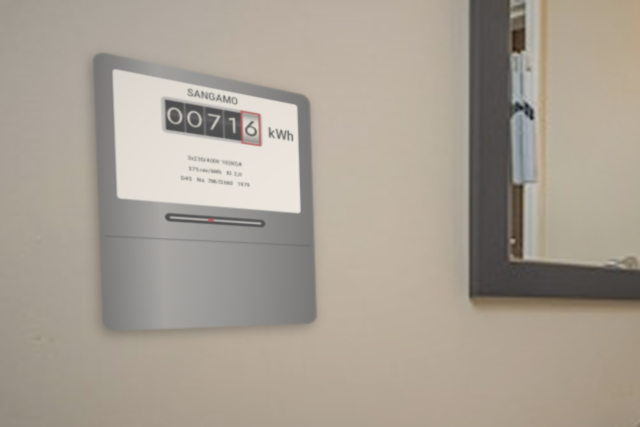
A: 71.6 kWh
